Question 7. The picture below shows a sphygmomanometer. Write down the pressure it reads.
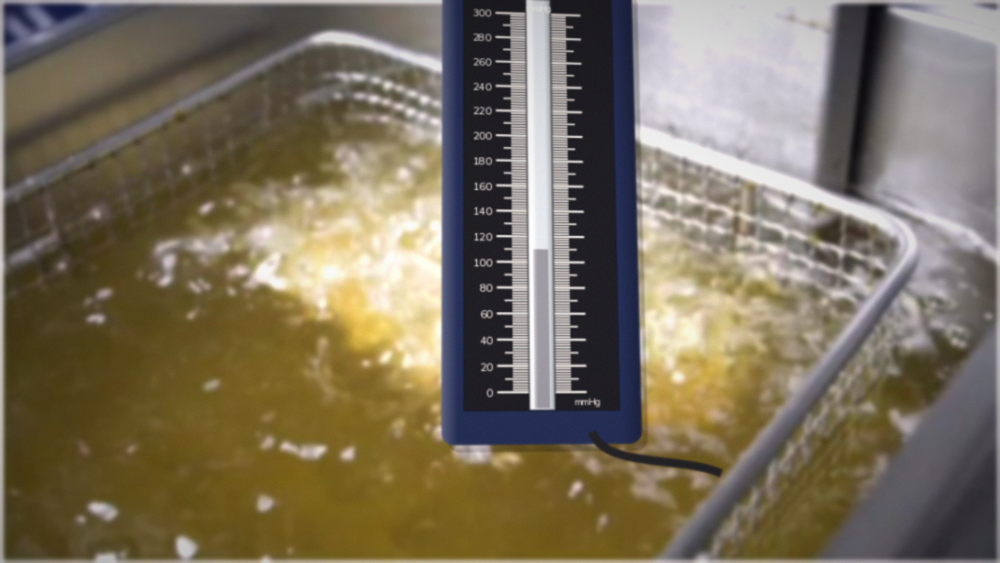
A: 110 mmHg
